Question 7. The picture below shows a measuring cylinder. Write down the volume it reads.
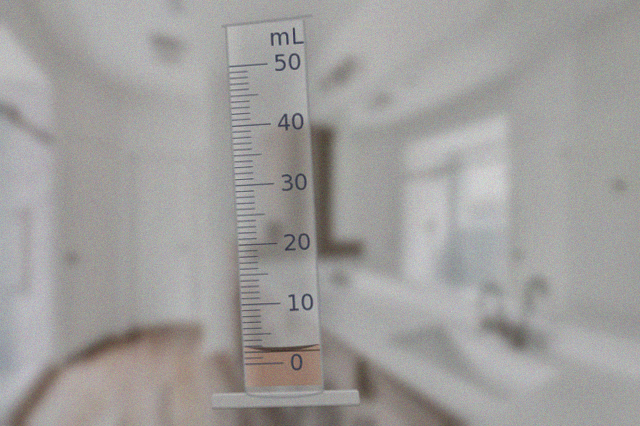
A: 2 mL
